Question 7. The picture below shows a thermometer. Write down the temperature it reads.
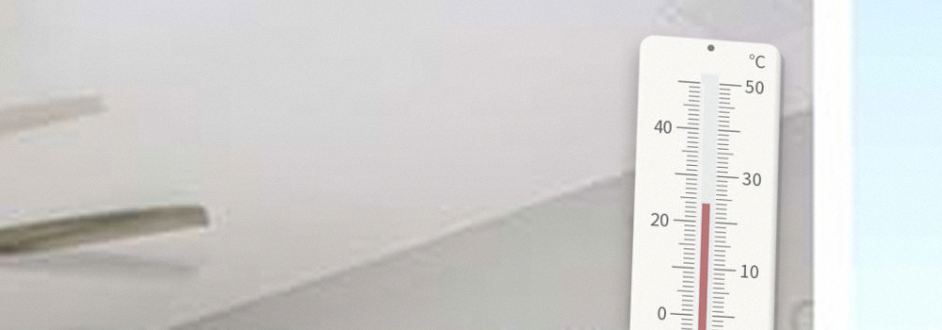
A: 24 °C
